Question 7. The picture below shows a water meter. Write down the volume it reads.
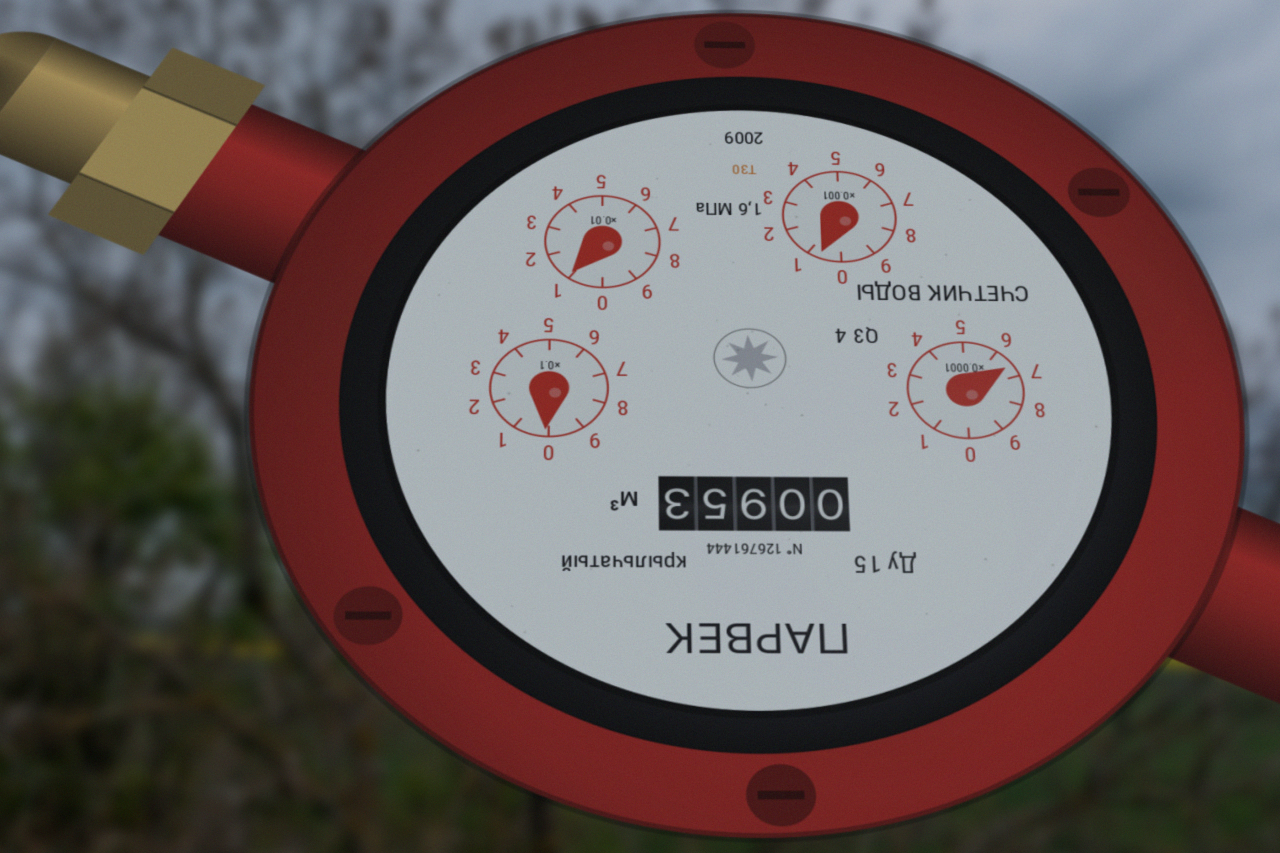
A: 953.0106 m³
